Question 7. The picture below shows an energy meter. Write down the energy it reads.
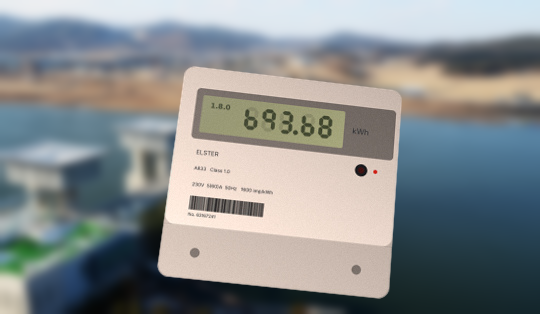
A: 693.68 kWh
